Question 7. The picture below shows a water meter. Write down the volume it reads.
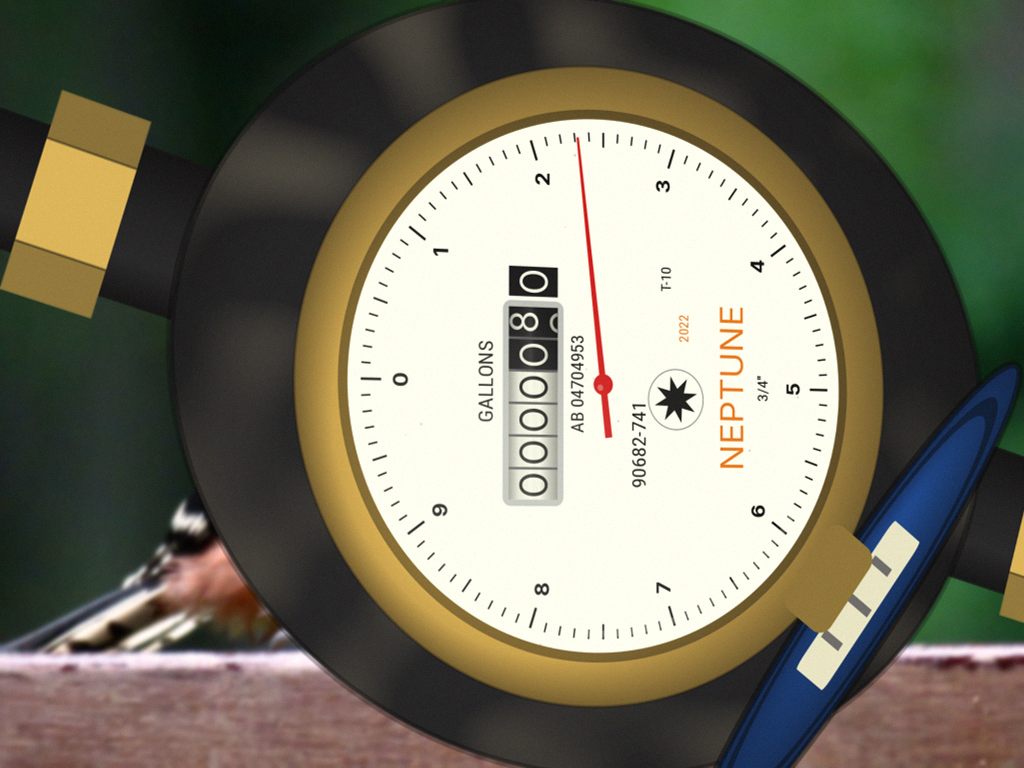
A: 82.3 gal
